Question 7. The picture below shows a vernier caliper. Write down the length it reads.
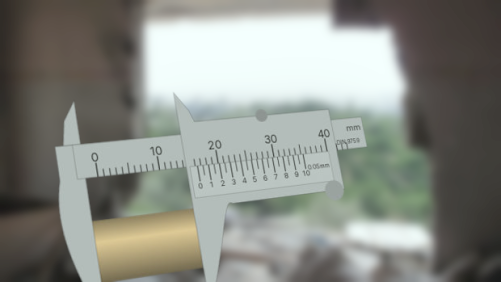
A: 16.4 mm
